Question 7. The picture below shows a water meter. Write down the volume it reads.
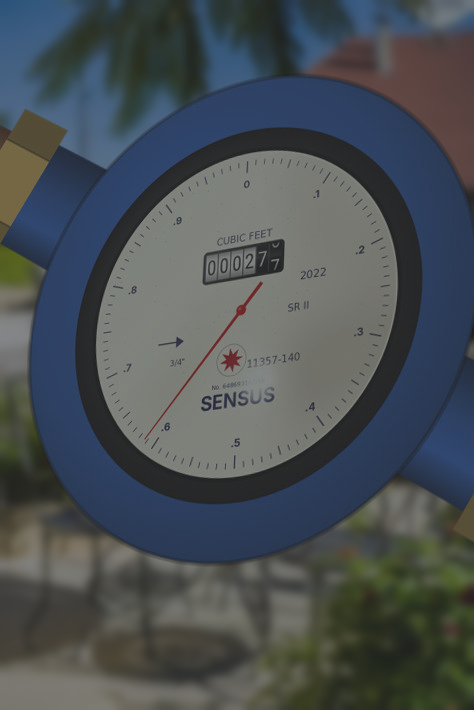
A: 276.61 ft³
